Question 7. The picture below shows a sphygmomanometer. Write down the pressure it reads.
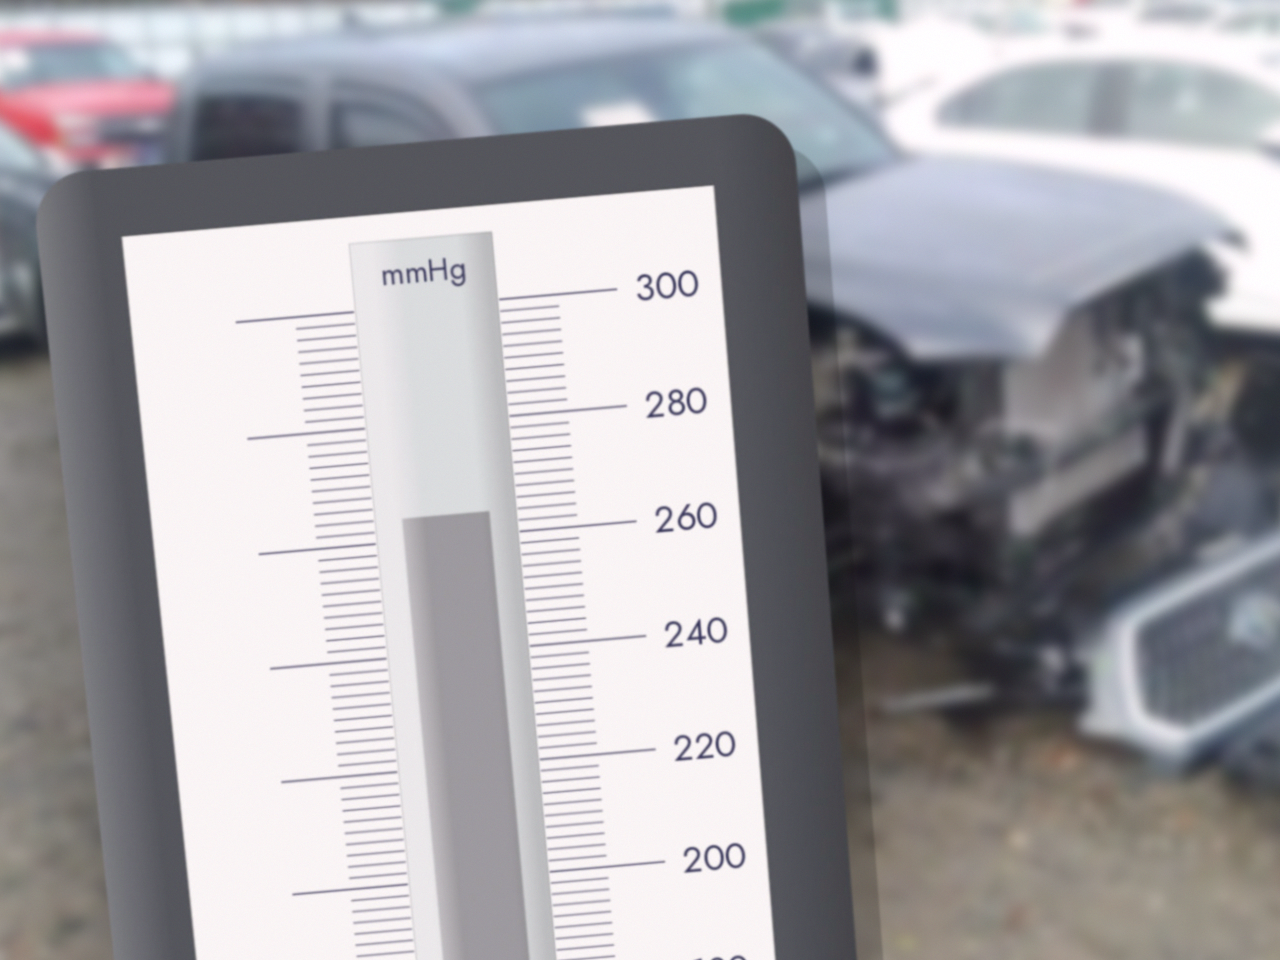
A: 264 mmHg
